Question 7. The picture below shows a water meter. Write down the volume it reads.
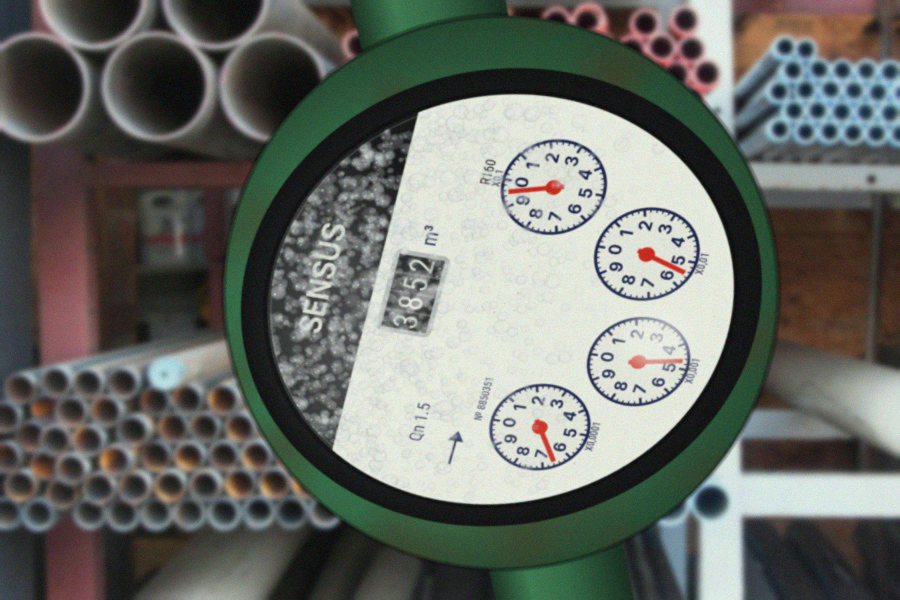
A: 3851.9546 m³
